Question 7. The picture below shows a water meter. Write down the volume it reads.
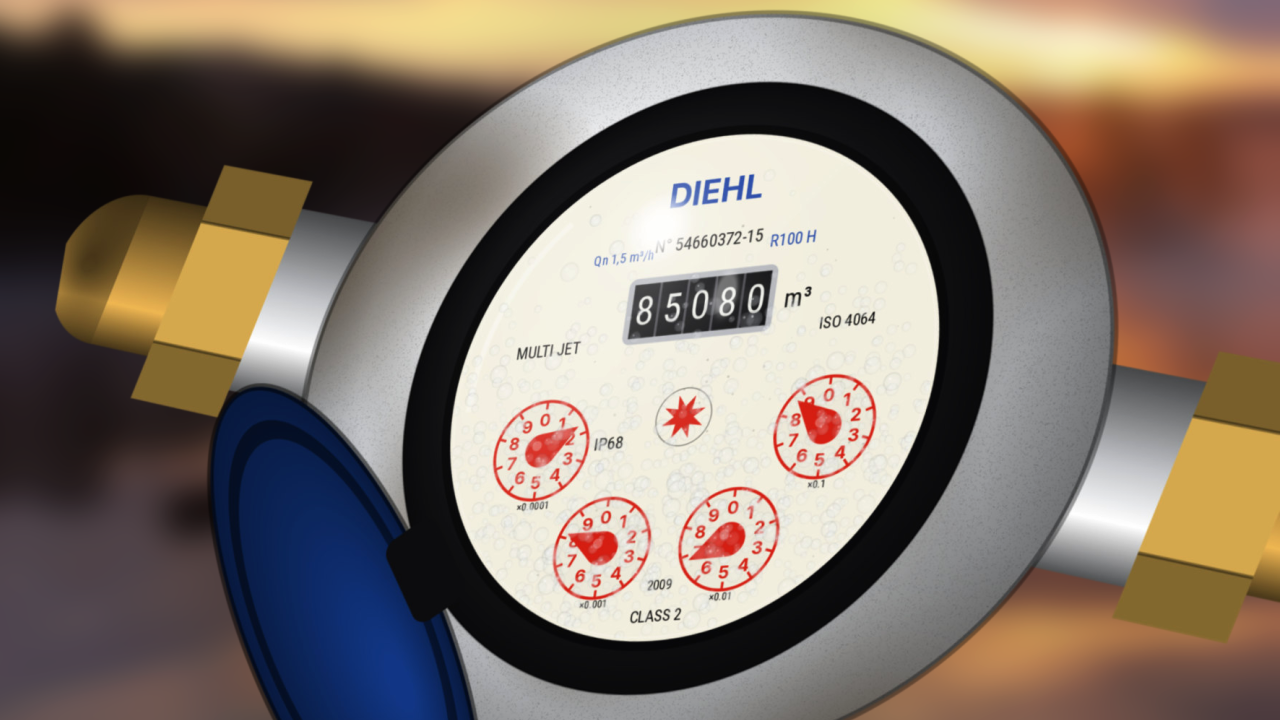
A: 85080.8681 m³
